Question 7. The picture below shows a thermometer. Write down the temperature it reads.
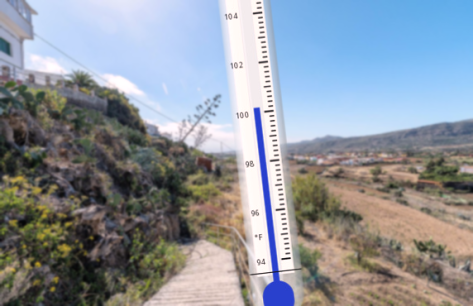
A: 100.2 °F
